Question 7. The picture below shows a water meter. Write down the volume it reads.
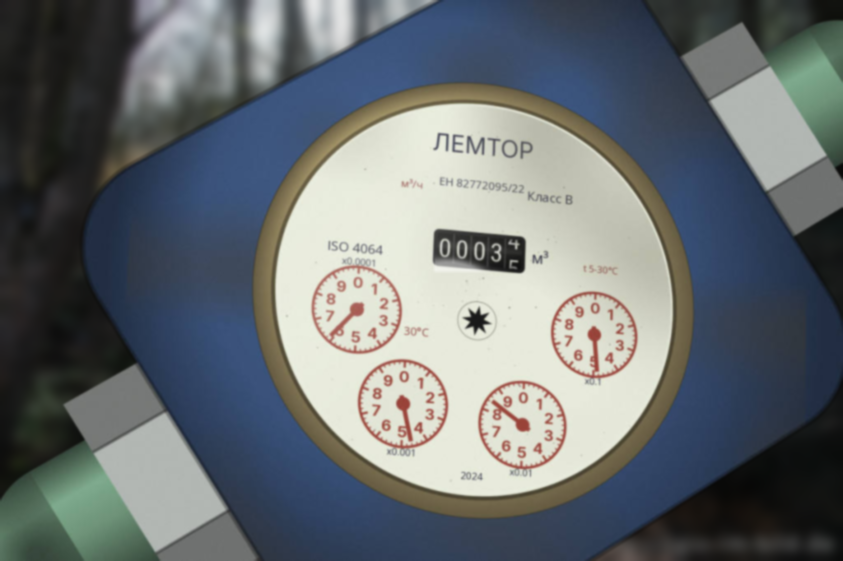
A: 34.4846 m³
